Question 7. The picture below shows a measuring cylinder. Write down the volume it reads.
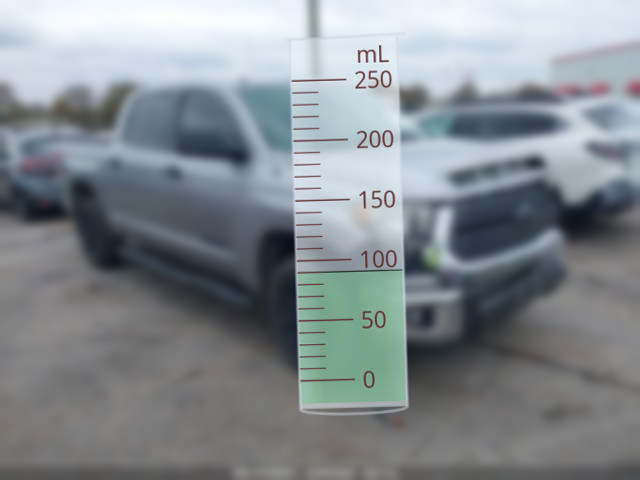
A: 90 mL
